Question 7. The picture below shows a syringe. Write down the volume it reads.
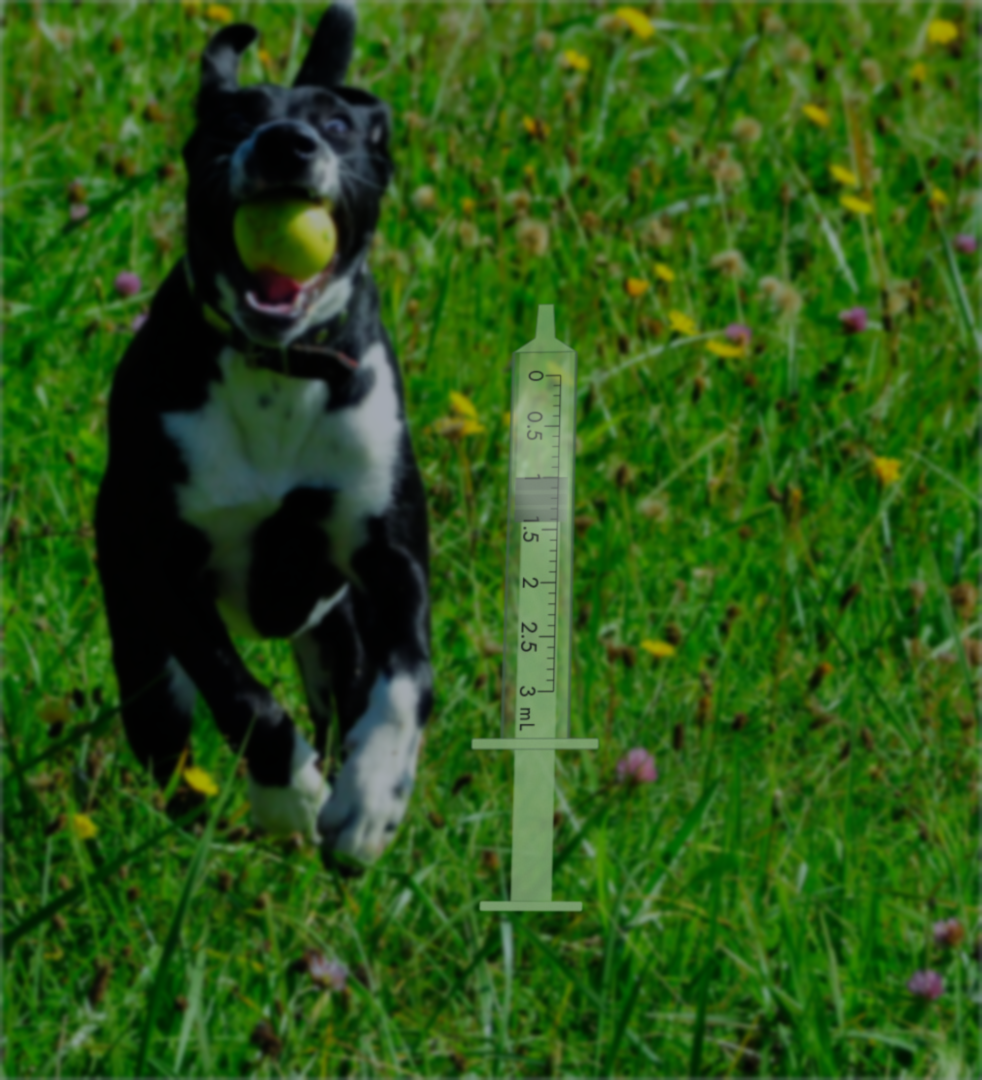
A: 1 mL
